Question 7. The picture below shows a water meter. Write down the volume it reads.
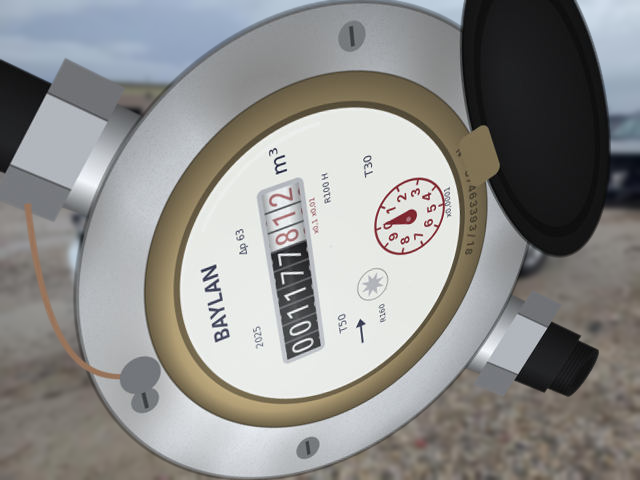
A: 1177.8120 m³
